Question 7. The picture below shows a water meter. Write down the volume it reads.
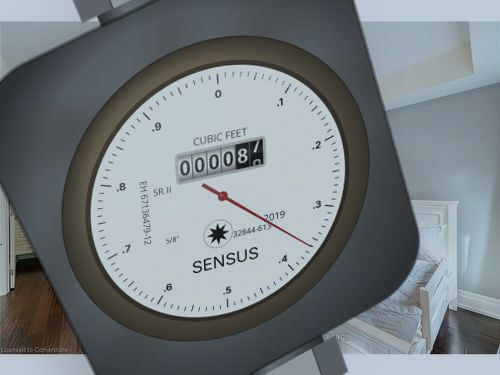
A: 87.36 ft³
